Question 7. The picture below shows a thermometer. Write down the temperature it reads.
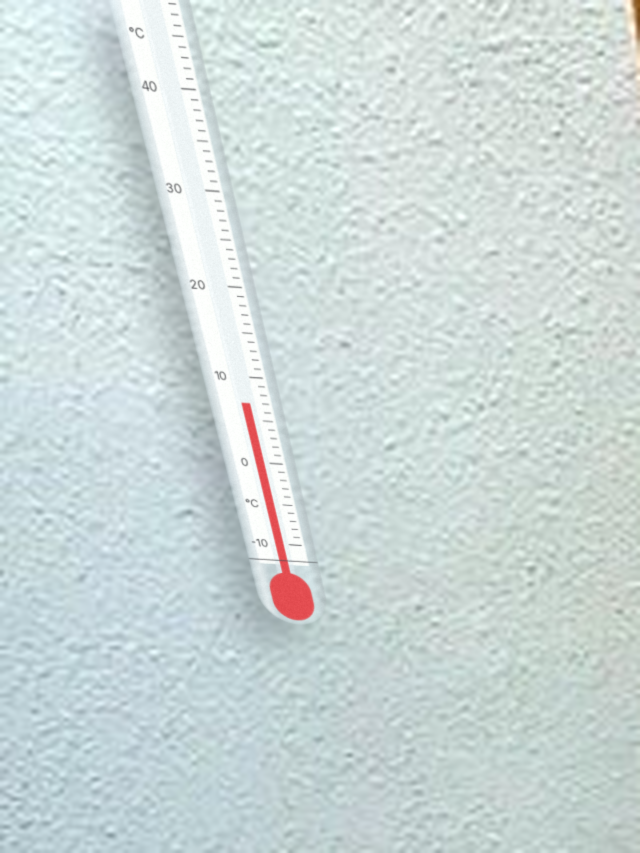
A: 7 °C
